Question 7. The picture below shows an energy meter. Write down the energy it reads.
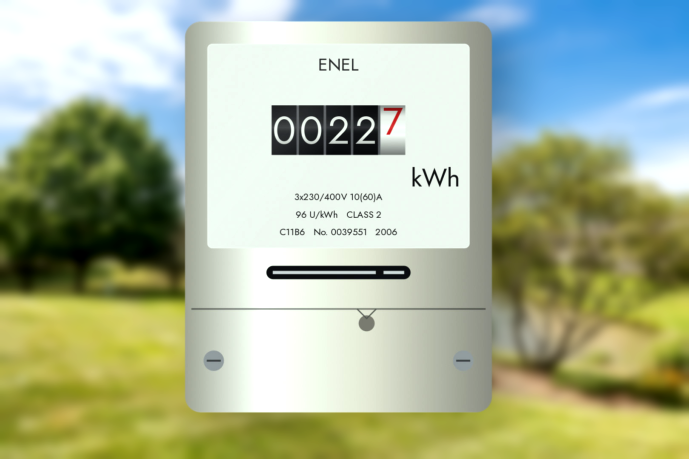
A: 22.7 kWh
